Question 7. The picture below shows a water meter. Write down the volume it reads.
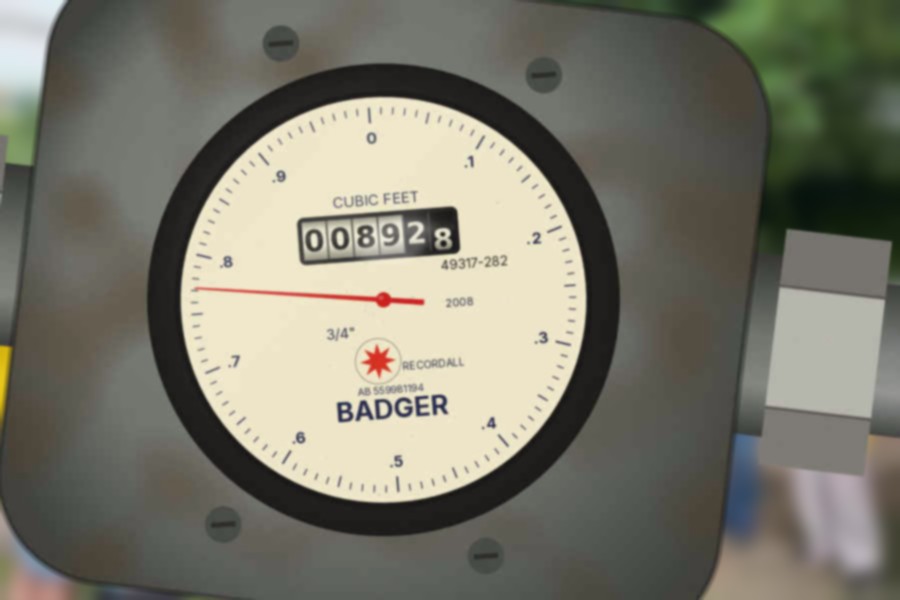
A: 8927.77 ft³
